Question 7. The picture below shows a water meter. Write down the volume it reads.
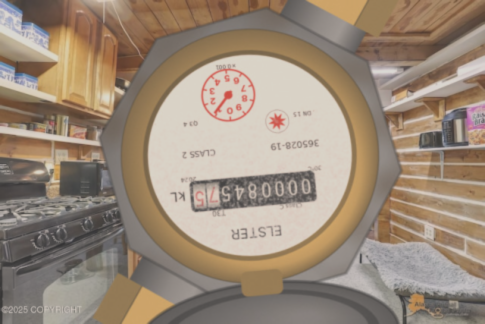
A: 845.751 kL
